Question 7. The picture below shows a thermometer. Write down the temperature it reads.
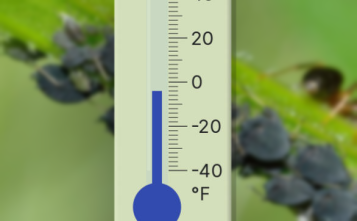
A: -4 °F
